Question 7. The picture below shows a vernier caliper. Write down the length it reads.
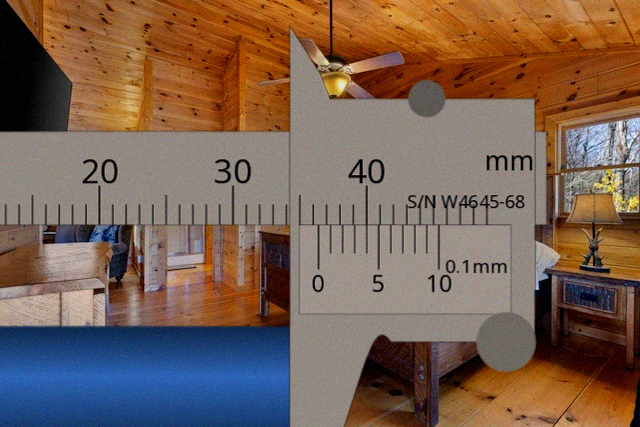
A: 36.4 mm
